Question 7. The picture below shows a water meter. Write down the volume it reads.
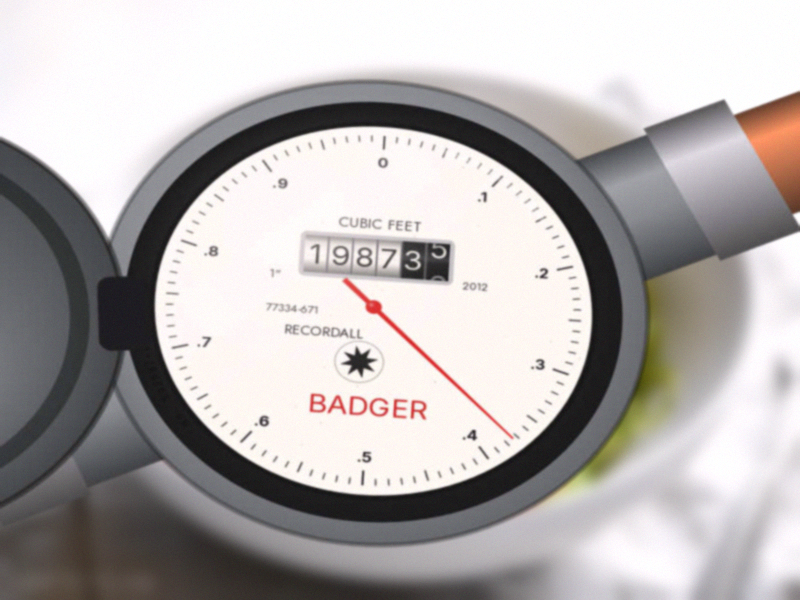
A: 198735.37 ft³
